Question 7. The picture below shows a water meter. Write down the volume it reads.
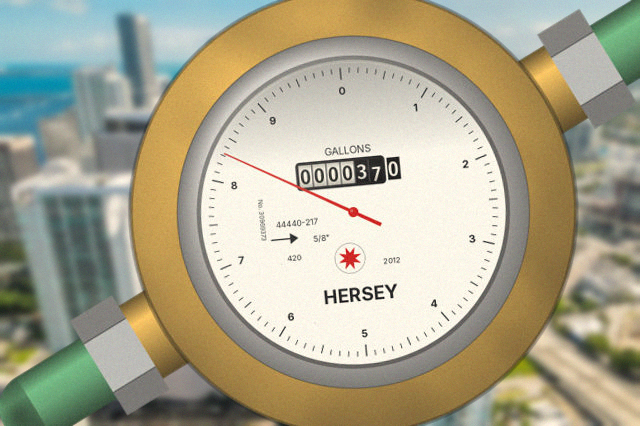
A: 368.3 gal
